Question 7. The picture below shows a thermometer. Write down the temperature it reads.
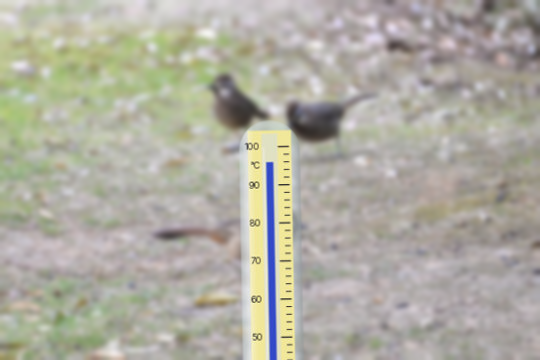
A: 96 °C
